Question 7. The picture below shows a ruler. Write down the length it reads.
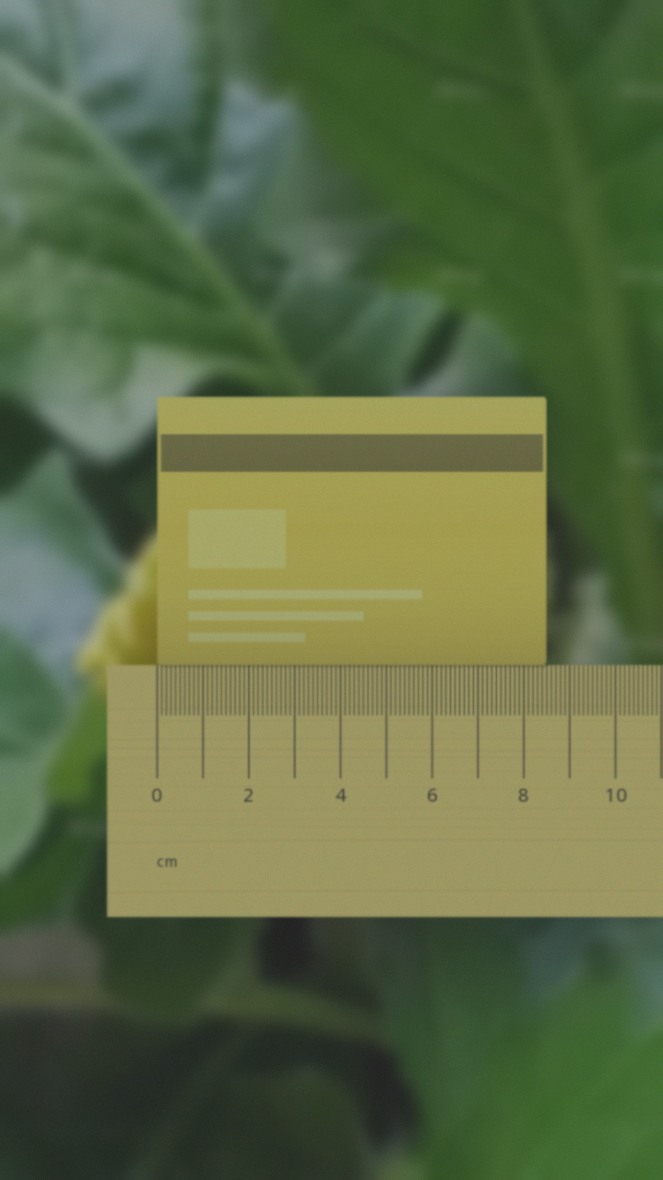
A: 8.5 cm
